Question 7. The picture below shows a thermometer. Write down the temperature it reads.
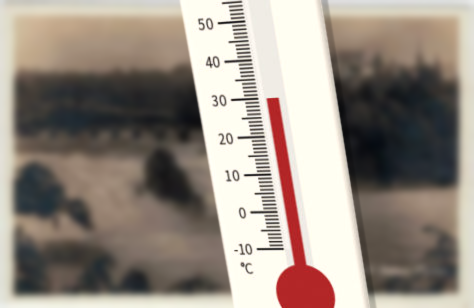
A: 30 °C
